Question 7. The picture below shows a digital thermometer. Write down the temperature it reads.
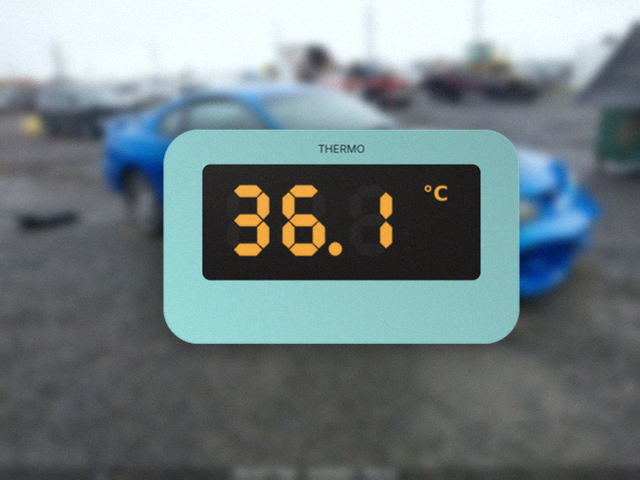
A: 36.1 °C
